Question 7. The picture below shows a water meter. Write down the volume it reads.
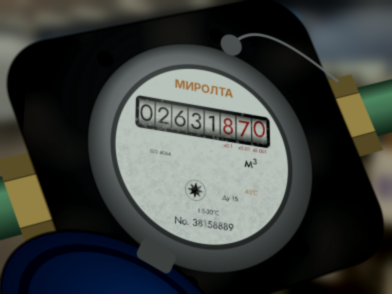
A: 2631.870 m³
